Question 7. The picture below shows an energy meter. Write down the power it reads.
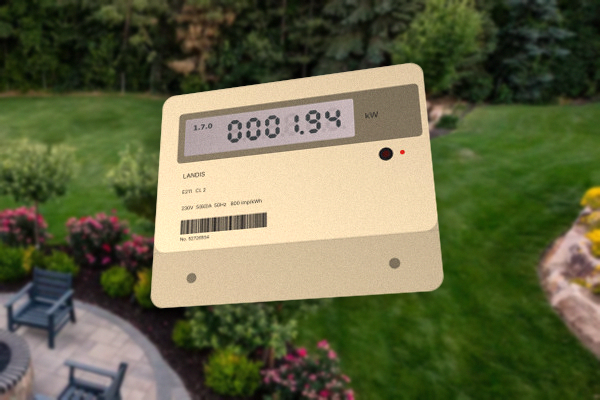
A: 1.94 kW
